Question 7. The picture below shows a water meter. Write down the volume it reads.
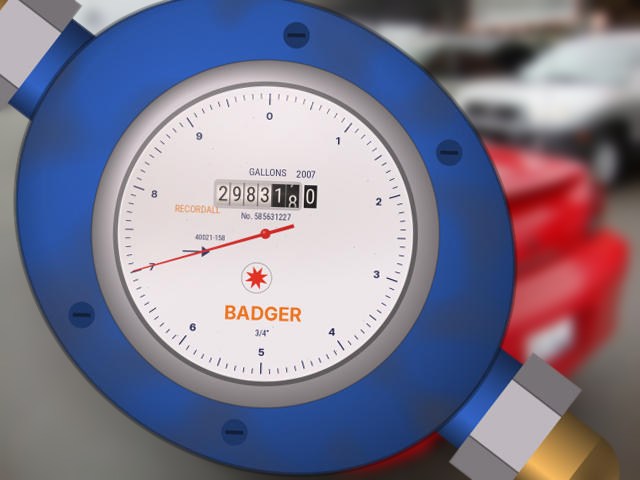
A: 2983177.0 gal
